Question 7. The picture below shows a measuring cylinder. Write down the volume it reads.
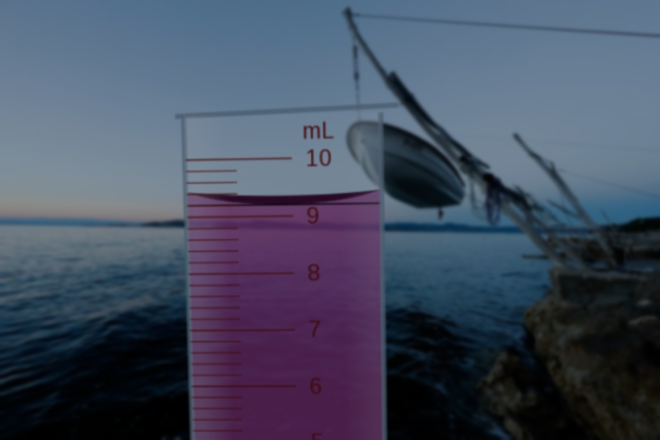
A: 9.2 mL
